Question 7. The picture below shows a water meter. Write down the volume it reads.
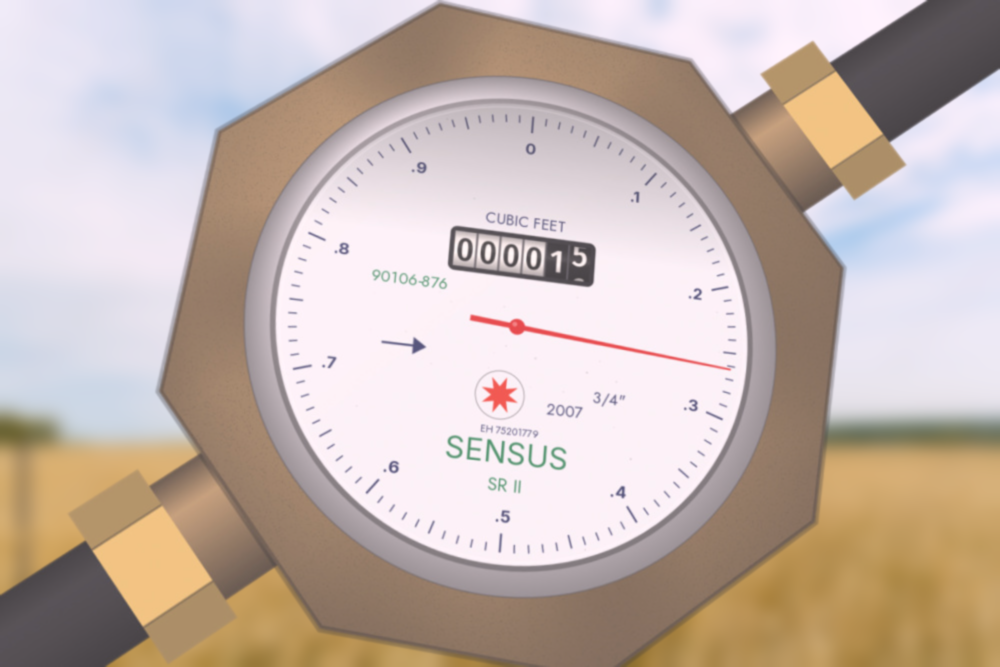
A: 15.26 ft³
